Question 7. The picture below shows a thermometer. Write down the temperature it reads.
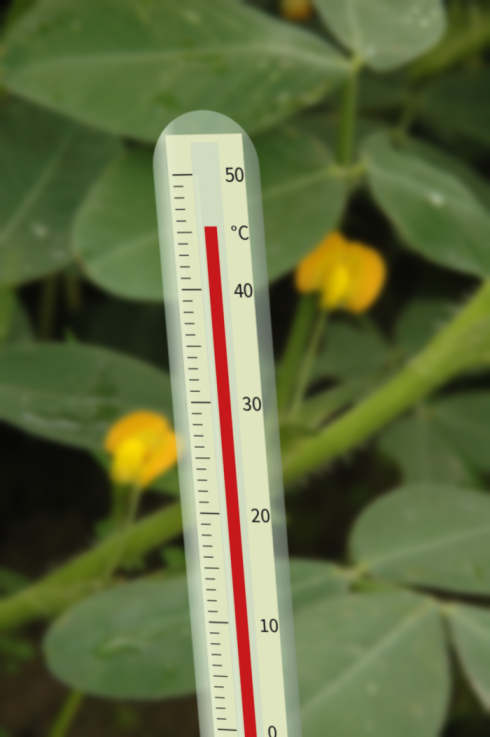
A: 45.5 °C
